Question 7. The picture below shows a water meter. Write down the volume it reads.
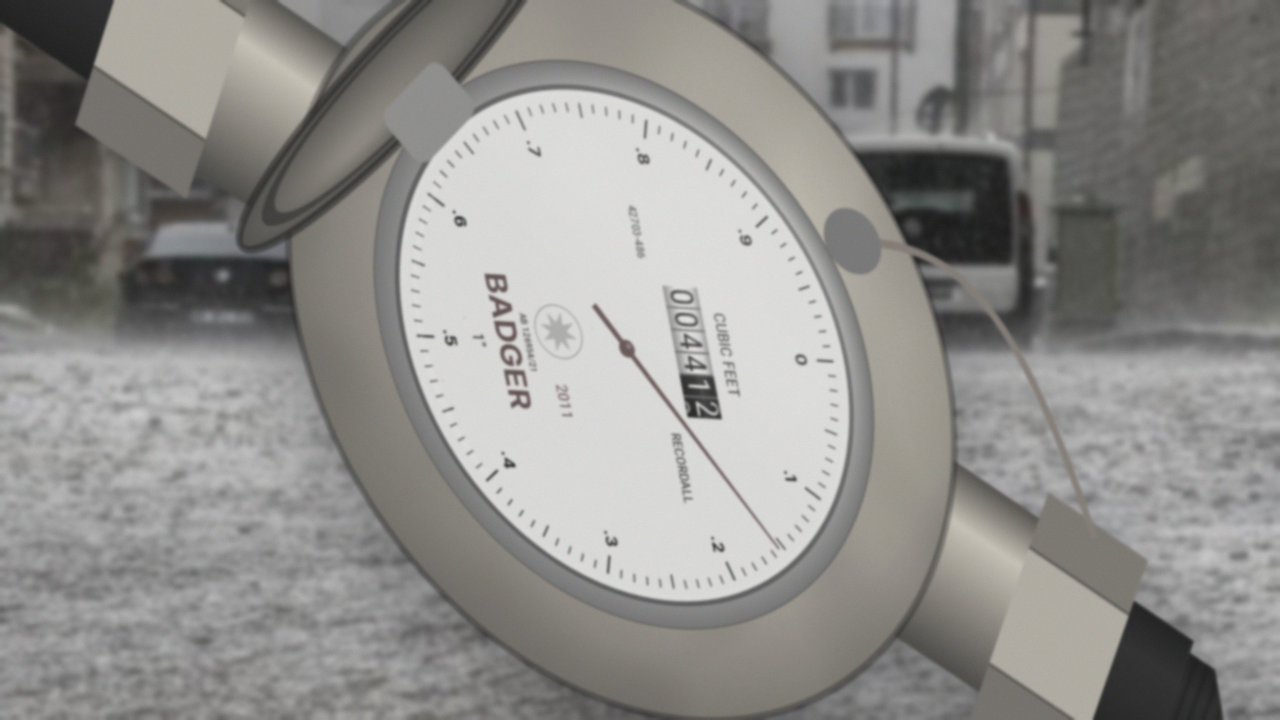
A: 4412.15 ft³
